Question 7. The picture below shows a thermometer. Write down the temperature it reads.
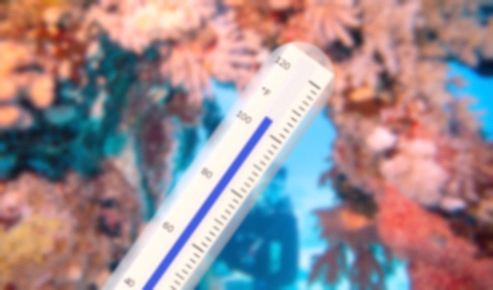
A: 104 °F
